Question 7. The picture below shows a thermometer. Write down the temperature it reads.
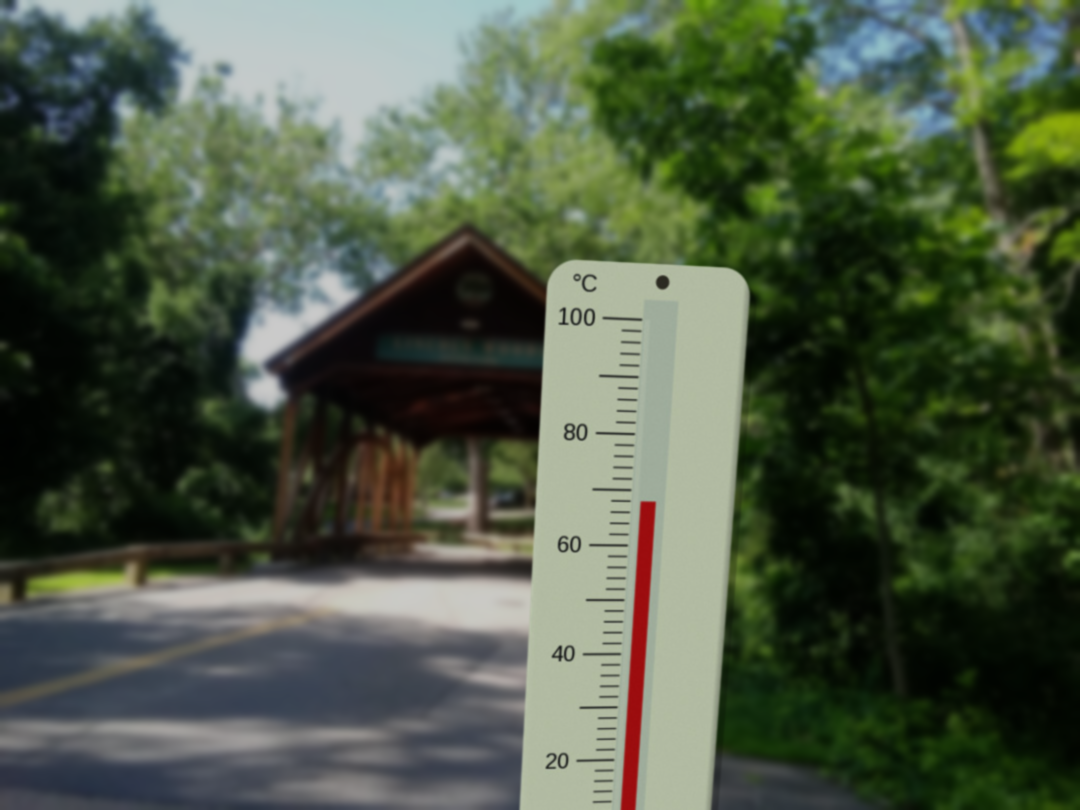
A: 68 °C
